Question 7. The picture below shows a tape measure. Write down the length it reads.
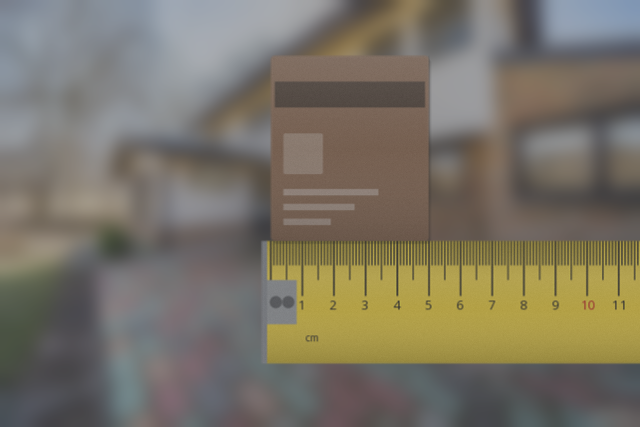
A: 5 cm
